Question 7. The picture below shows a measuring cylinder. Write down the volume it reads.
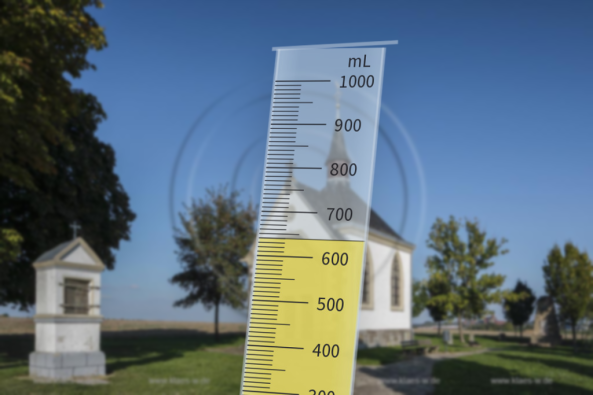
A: 640 mL
